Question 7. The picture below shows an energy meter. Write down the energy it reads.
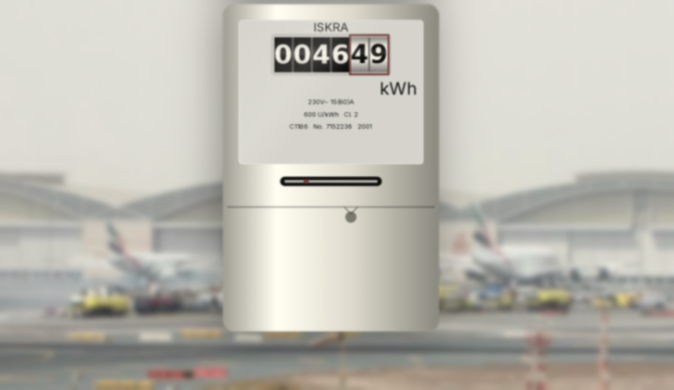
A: 46.49 kWh
